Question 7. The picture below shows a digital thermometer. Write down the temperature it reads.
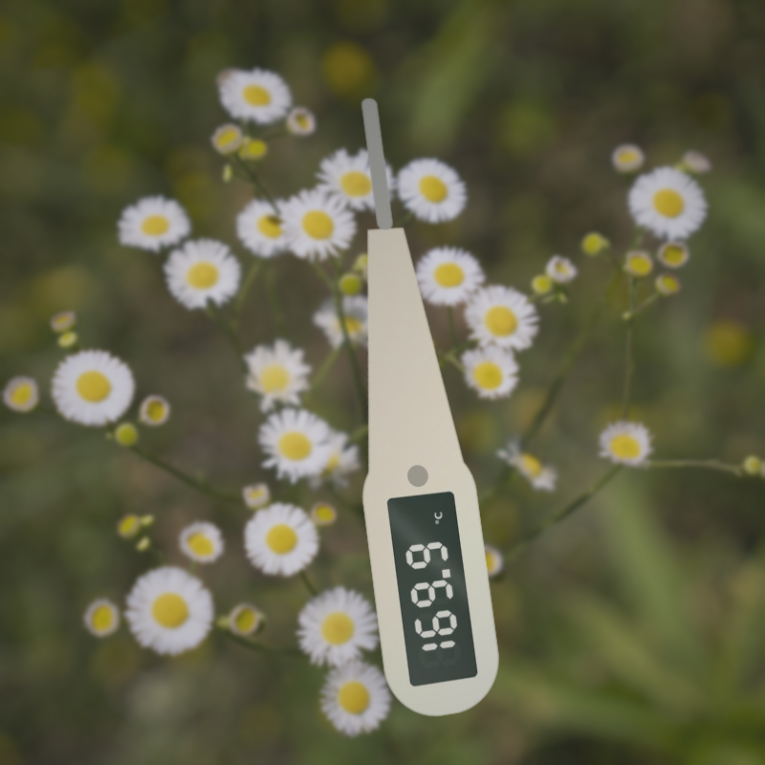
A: 169.9 °C
